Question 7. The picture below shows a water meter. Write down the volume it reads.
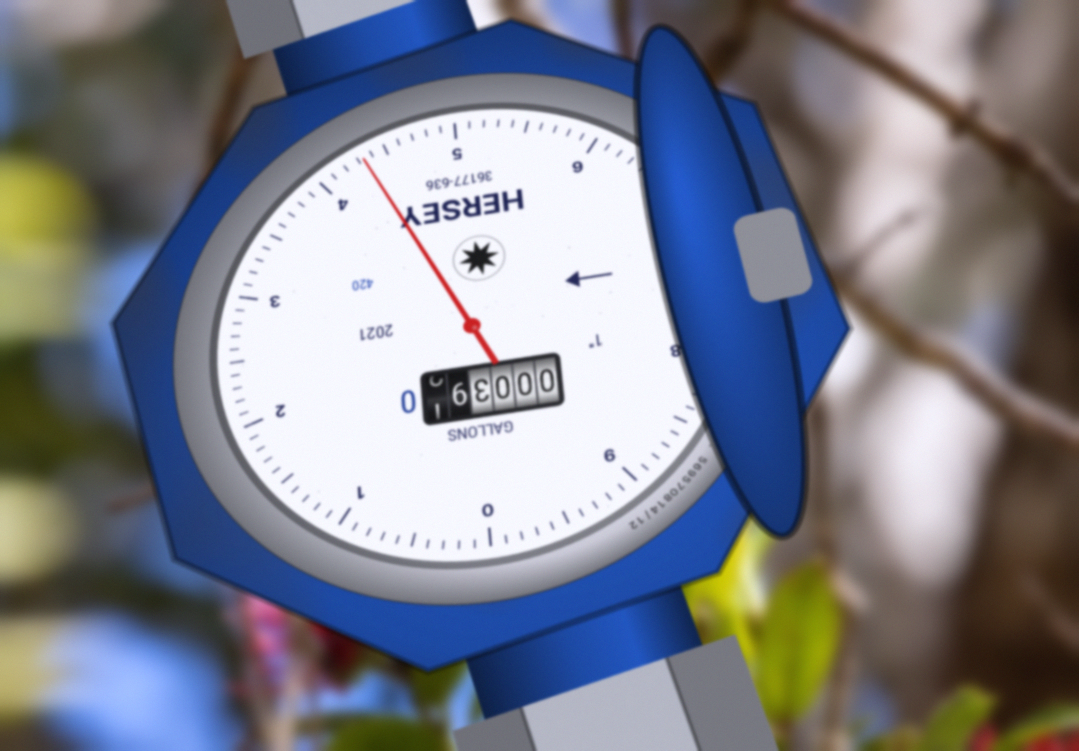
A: 3914.3 gal
